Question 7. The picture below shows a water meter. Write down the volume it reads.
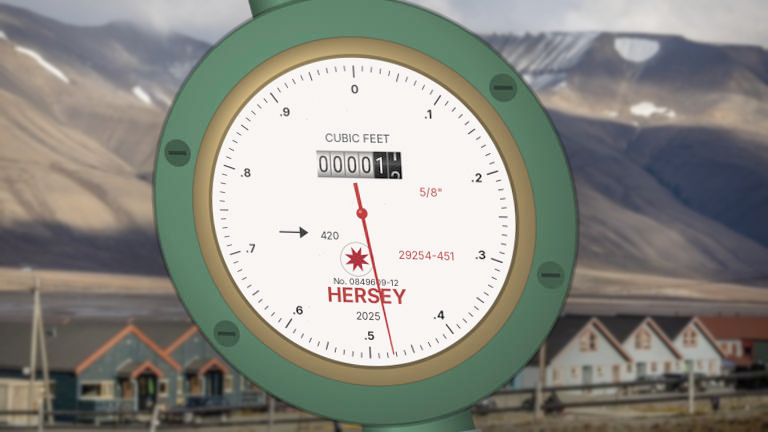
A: 11.47 ft³
